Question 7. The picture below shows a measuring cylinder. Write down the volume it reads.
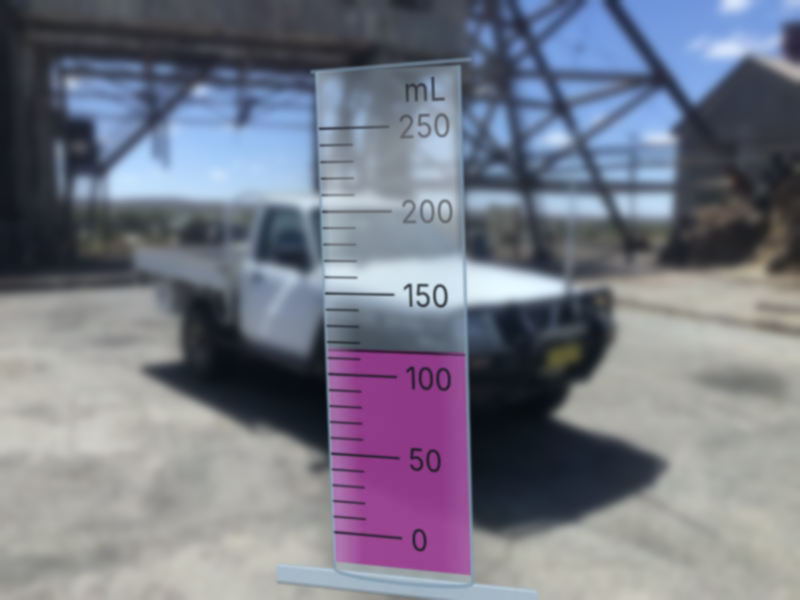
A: 115 mL
